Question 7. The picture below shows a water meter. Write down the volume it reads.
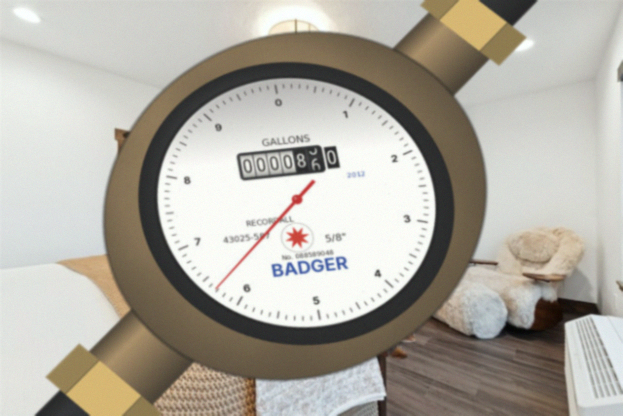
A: 856.3 gal
